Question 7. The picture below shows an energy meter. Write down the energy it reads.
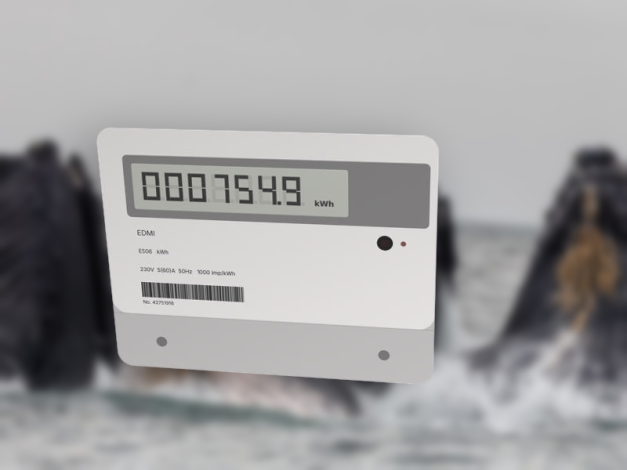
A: 754.9 kWh
